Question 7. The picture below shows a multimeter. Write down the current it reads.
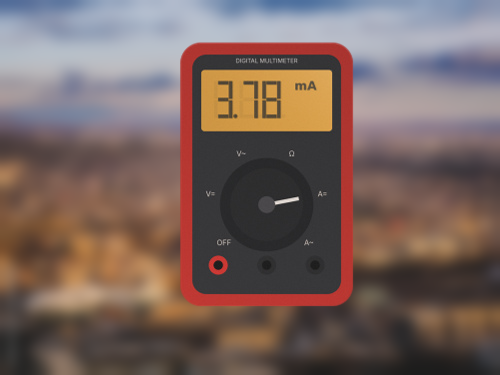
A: 3.78 mA
